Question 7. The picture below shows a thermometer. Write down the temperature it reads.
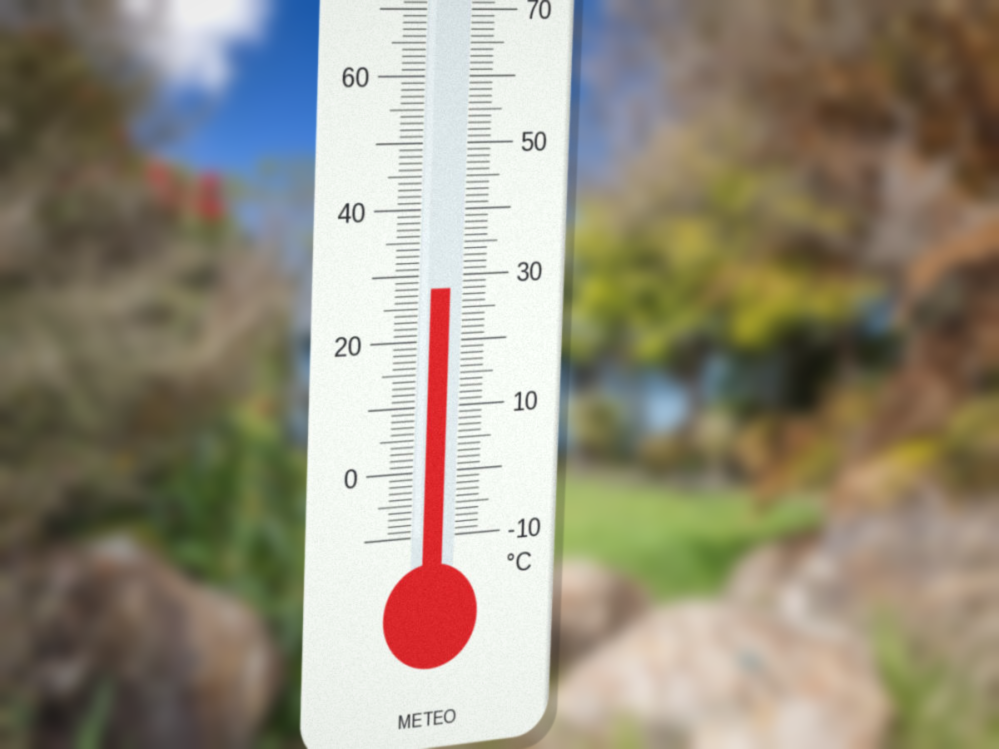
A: 28 °C
